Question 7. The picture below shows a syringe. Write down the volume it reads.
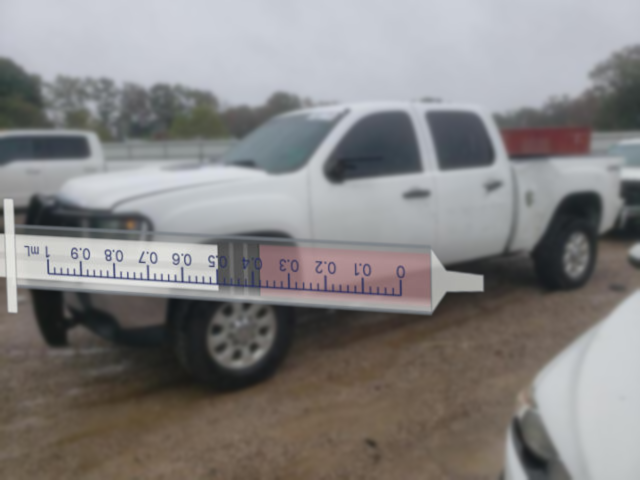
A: 0.38 mL
